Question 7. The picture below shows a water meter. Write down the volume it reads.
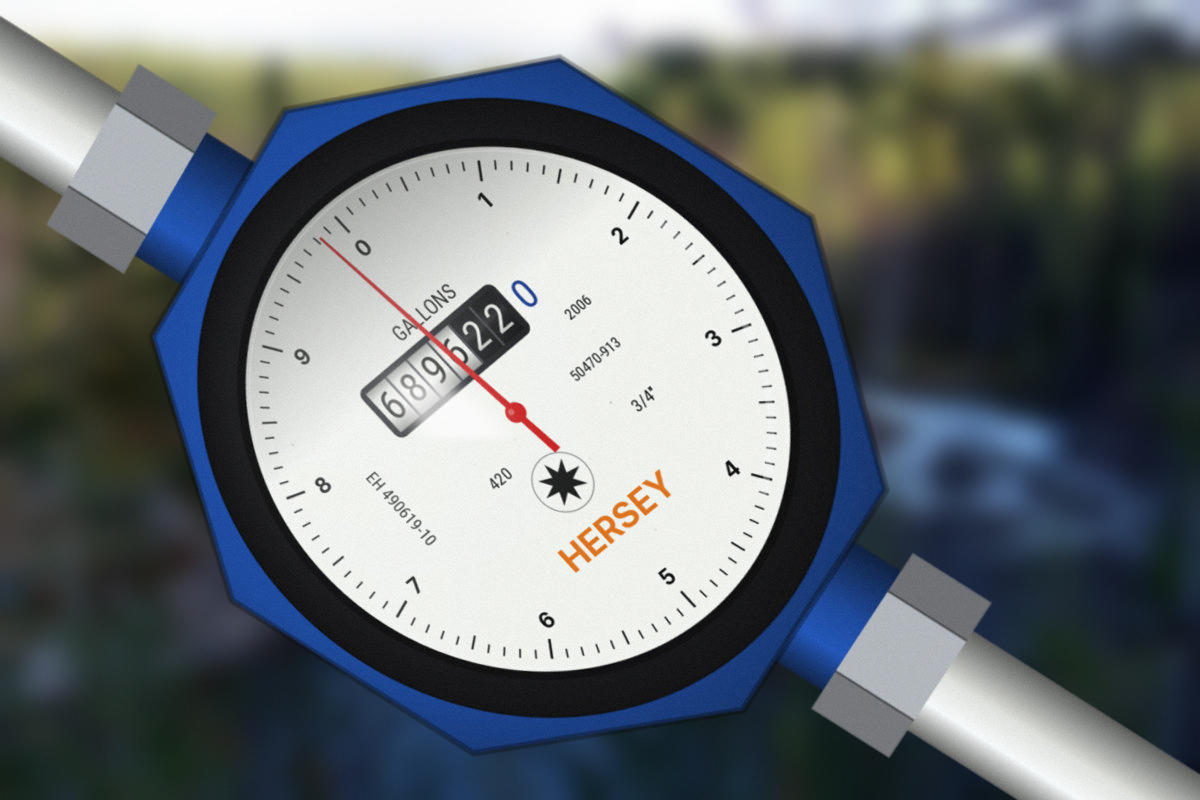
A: 6896219.8 gal
